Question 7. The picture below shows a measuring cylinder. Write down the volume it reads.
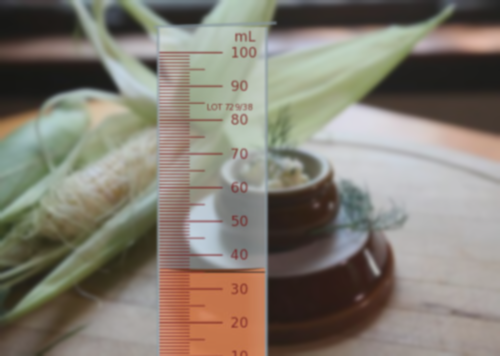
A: 35 mL
